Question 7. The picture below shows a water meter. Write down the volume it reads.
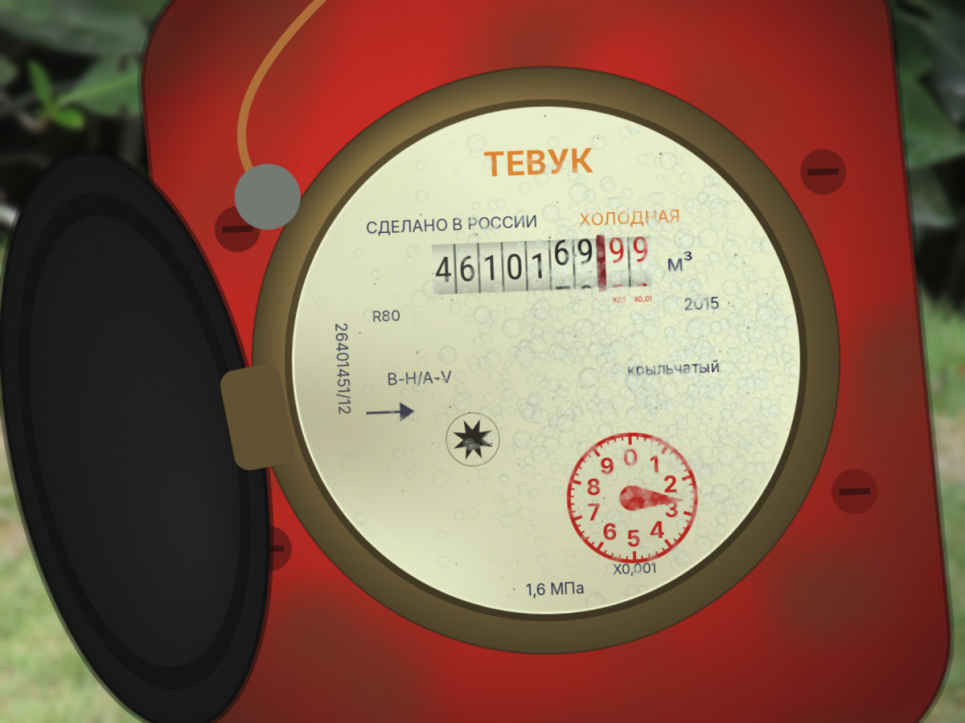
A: 4610169.992 m³
